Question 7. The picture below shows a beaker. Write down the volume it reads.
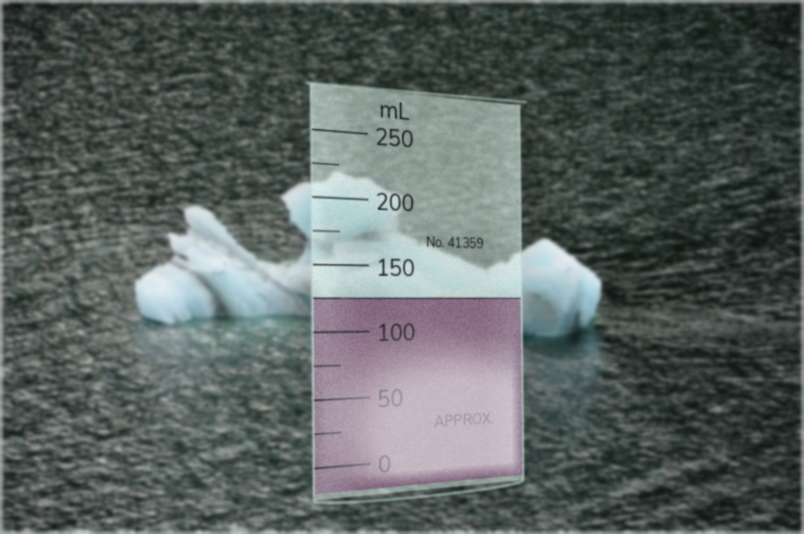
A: 125 mL
